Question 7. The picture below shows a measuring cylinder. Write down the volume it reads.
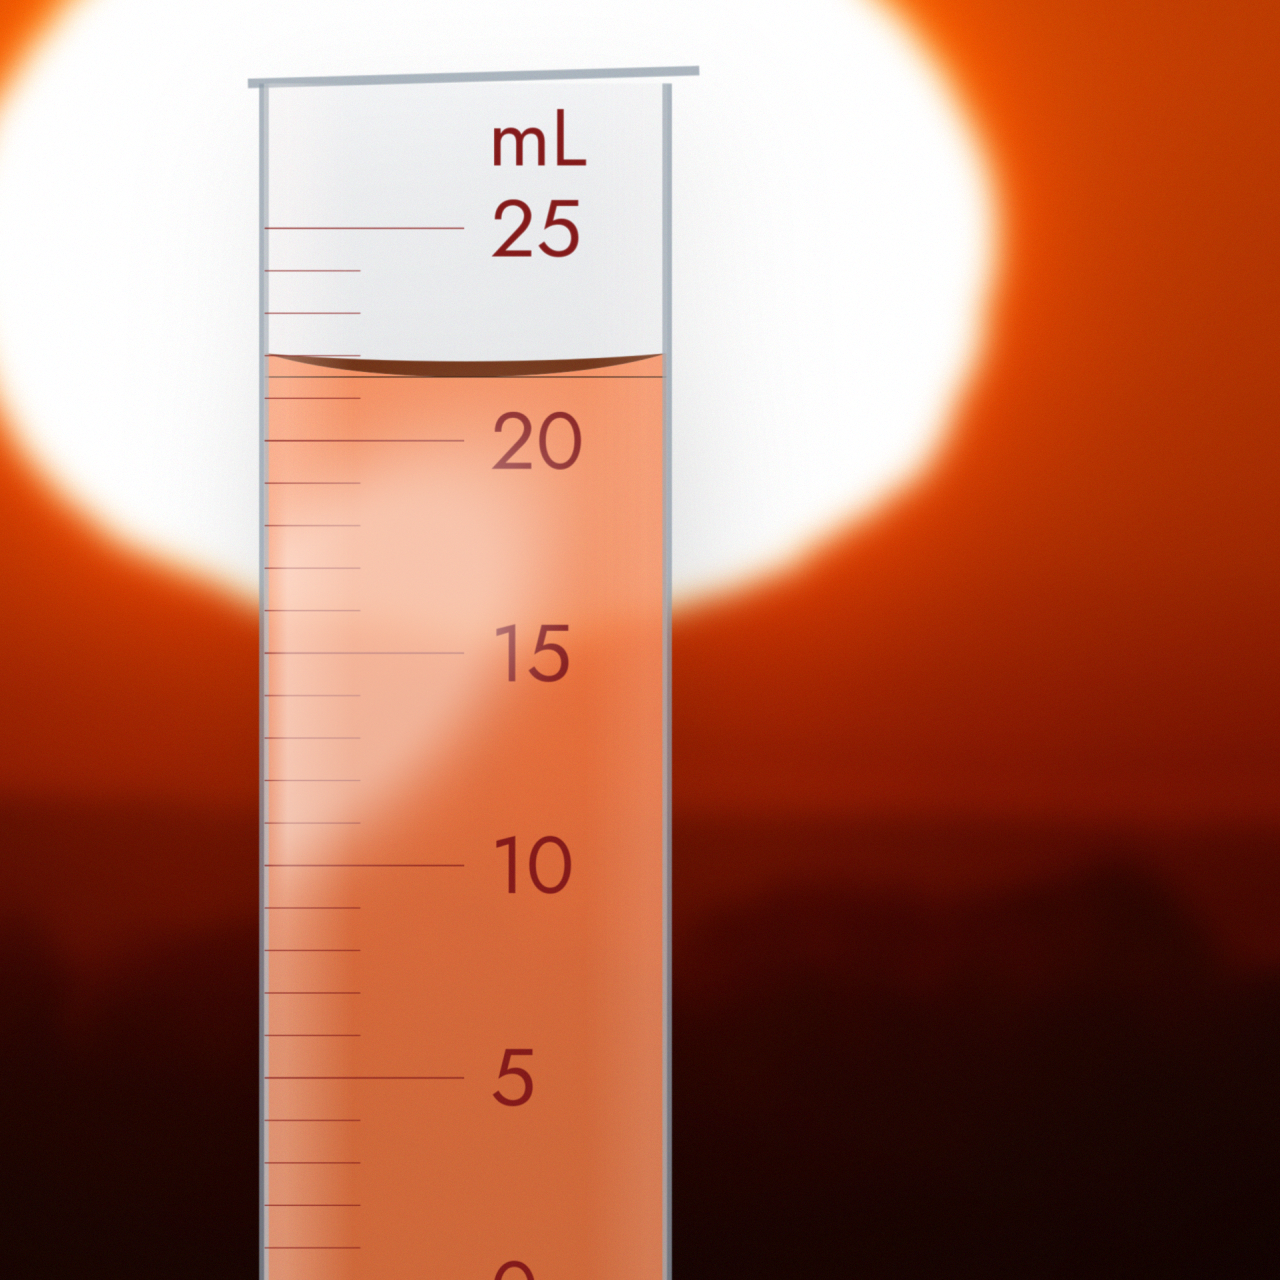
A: 21.5 mL
